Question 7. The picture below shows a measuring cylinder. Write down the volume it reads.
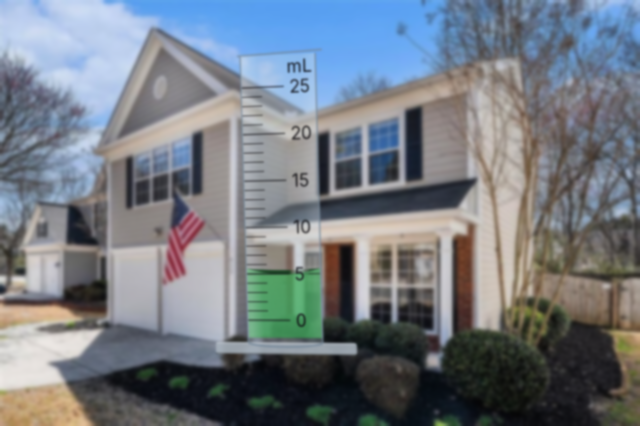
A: 5 mL
